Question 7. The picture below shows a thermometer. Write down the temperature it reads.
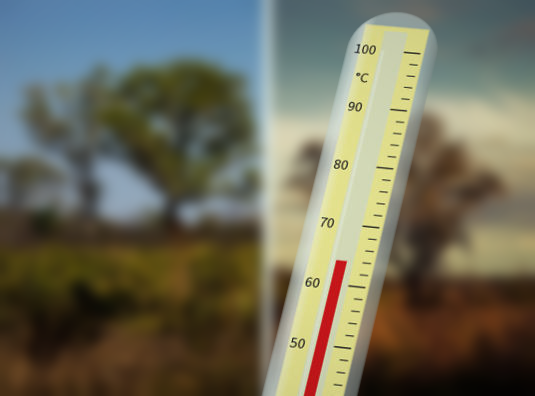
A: 64 °C
